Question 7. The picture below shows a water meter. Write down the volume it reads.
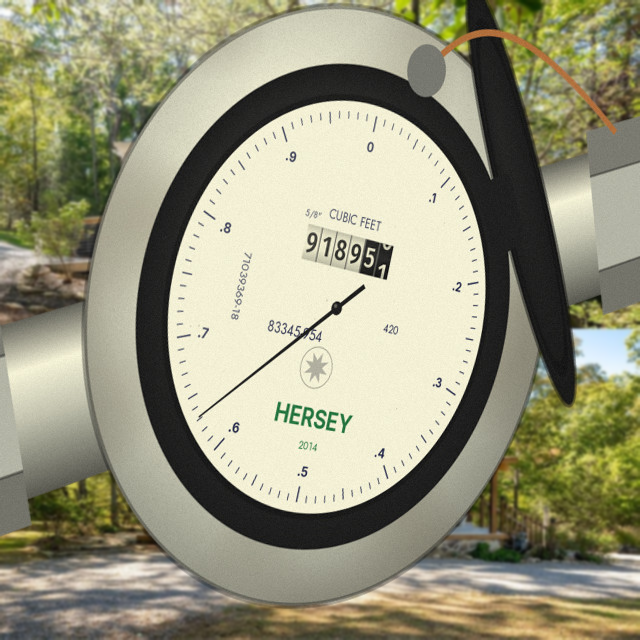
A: 918950.63 ft³
